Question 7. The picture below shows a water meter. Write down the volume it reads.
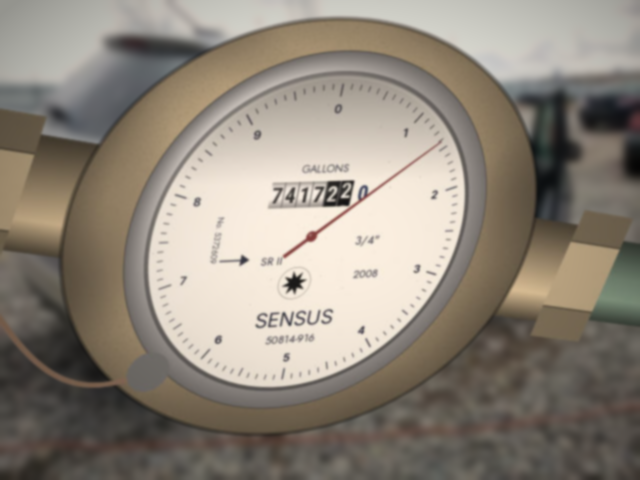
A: 7417221.4 gal
